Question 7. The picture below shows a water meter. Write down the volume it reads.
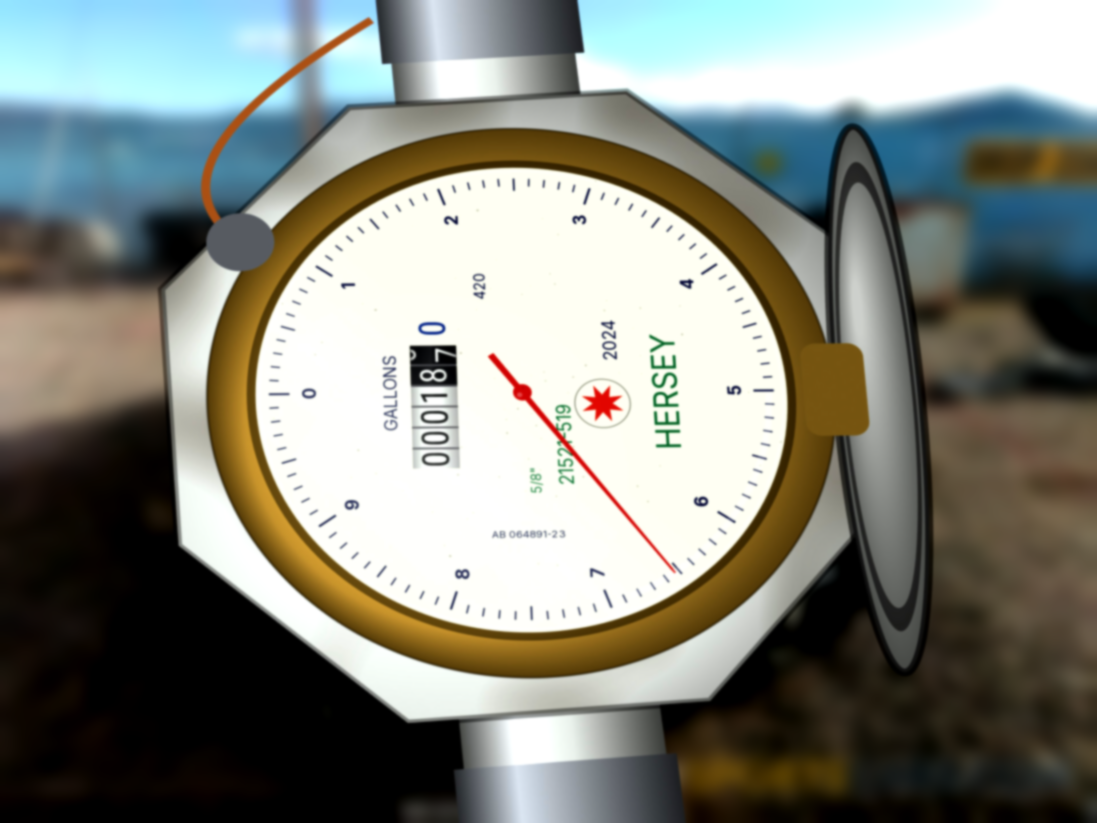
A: 1866.5 gal
